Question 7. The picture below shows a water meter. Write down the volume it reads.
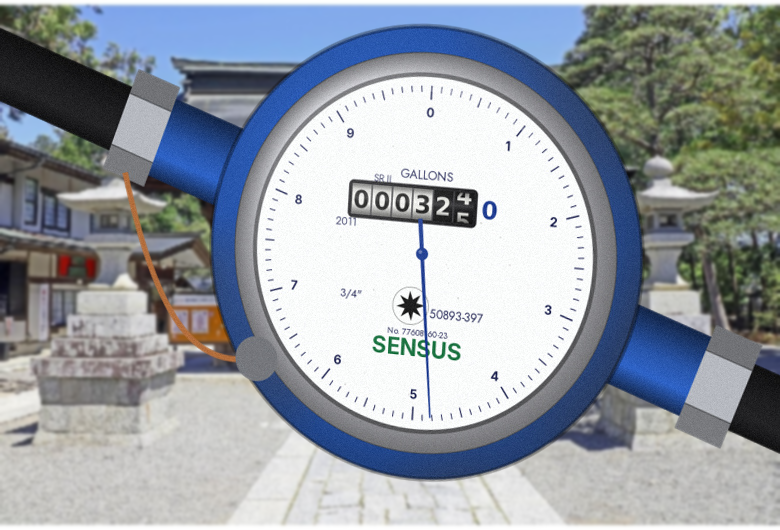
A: 3244.8 gal
